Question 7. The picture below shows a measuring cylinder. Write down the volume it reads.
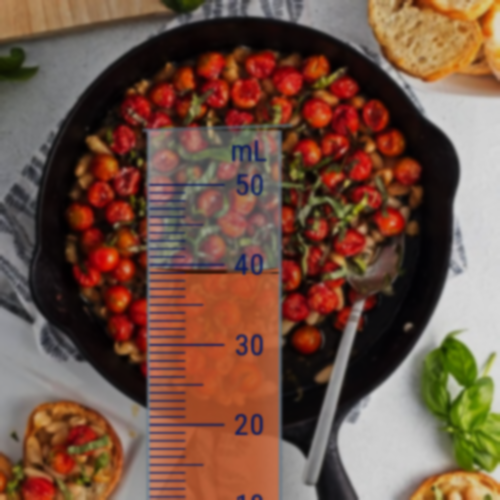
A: 39 mL
